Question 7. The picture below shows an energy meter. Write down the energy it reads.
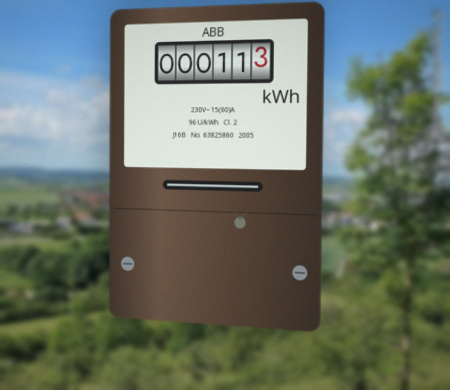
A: 11.3 kWh
